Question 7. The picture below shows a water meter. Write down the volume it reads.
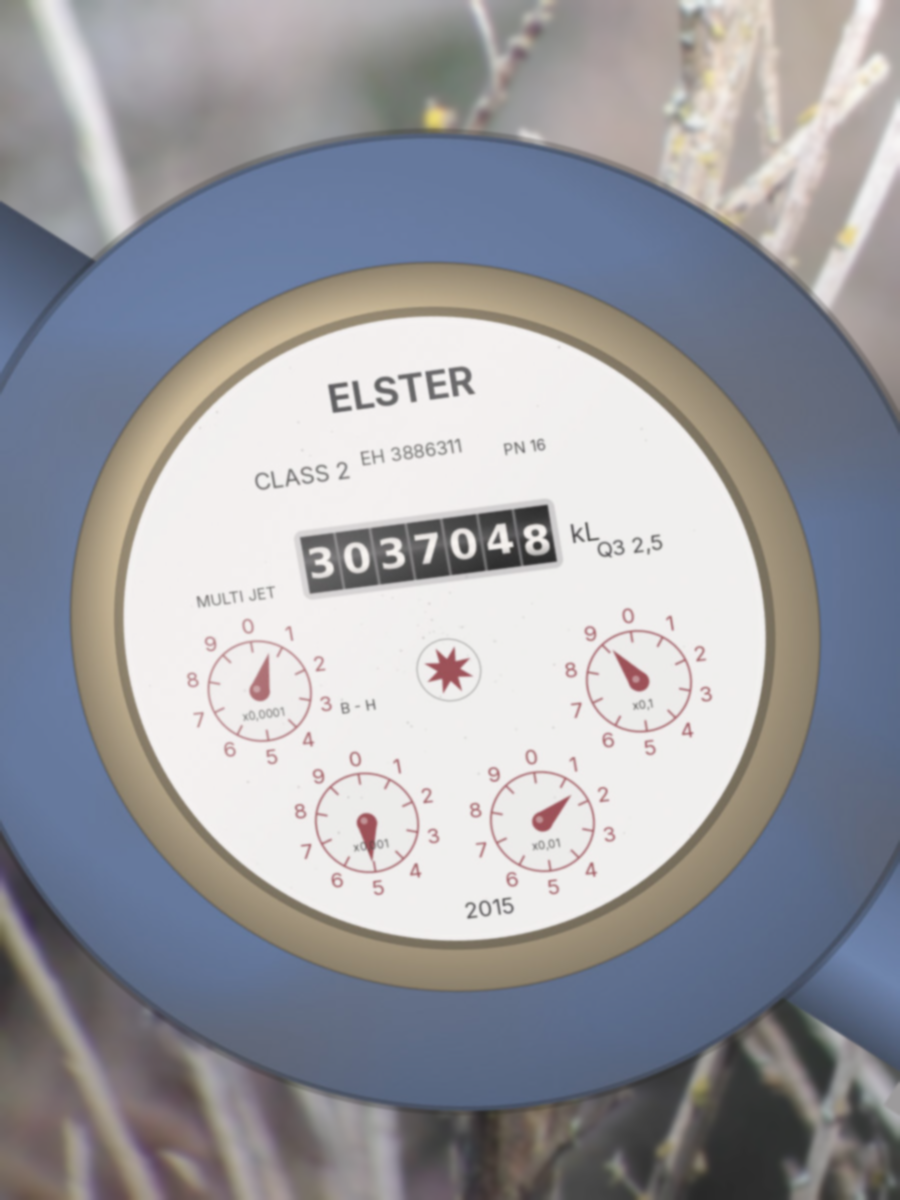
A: 3037047.9150 kL
